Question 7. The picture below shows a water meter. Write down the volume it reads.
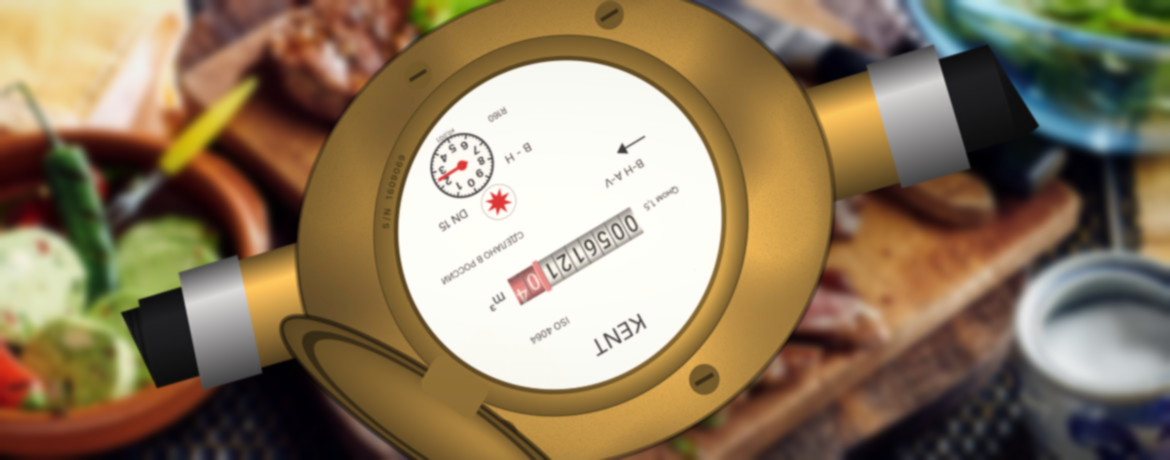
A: 56121.042 m³
